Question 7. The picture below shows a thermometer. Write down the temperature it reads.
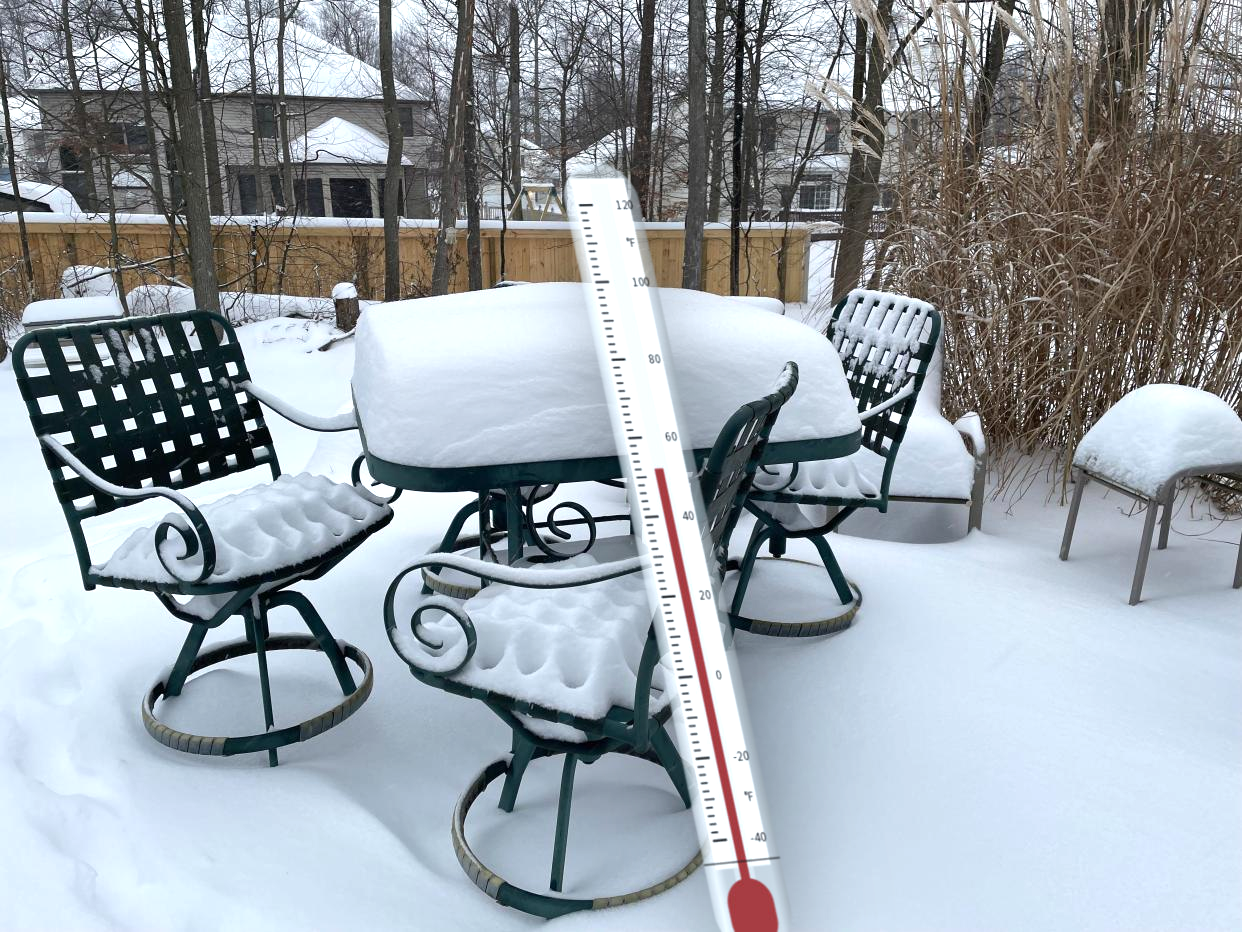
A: 52 °F
